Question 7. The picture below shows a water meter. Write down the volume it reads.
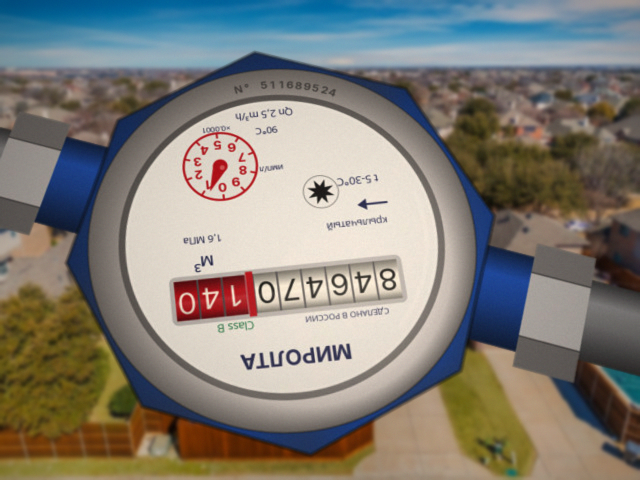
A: 846470.1400 m³
